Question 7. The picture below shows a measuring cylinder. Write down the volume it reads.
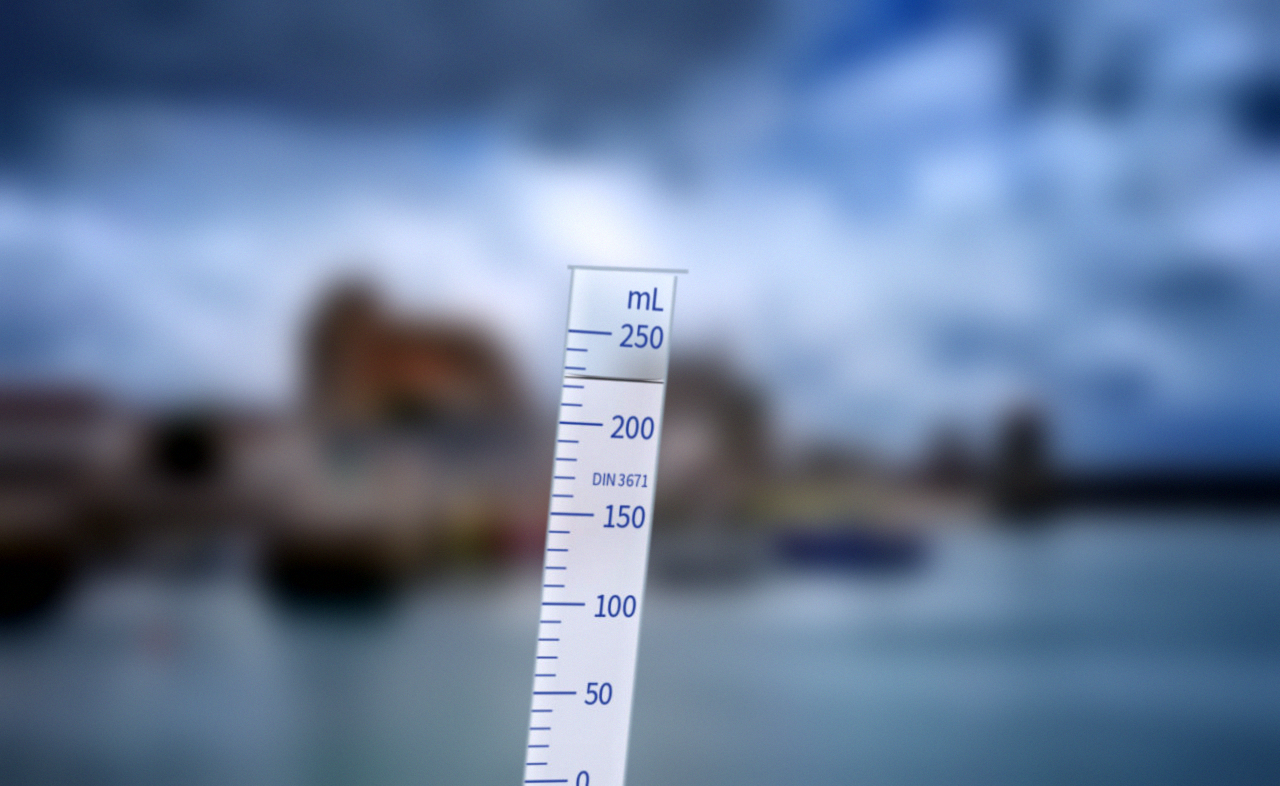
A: 225 mL
